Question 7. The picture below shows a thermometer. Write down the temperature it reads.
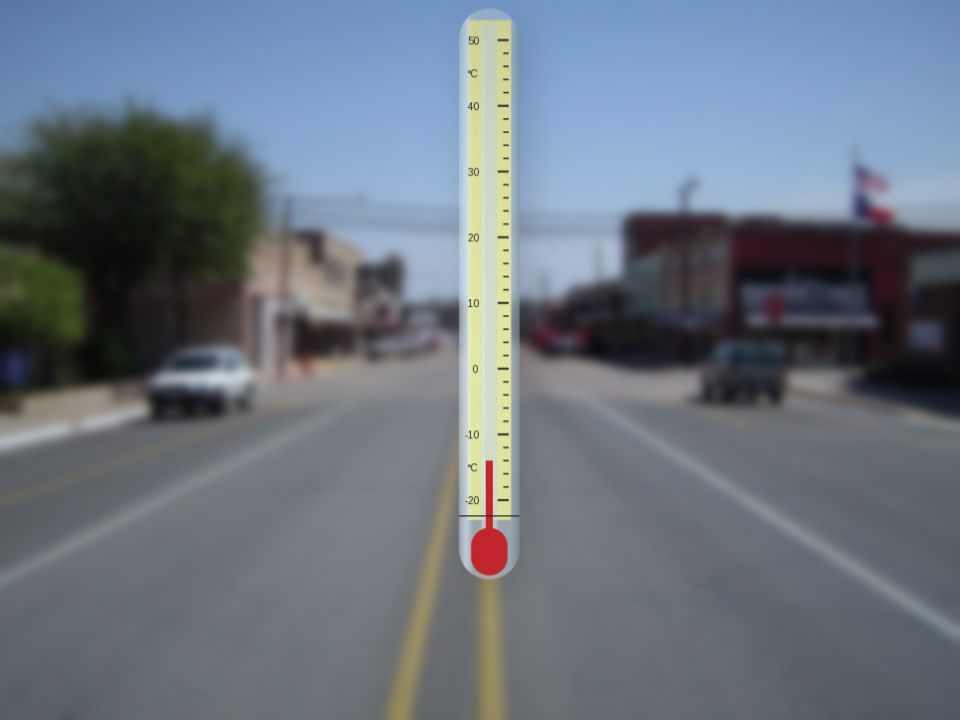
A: -14 °C
